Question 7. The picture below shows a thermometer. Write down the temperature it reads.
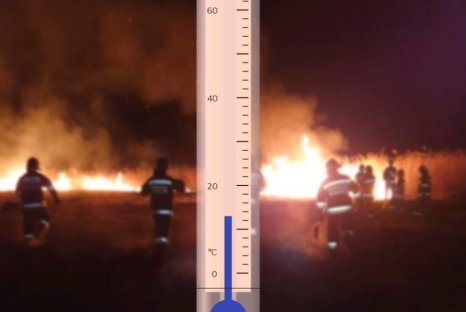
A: 13 °C
